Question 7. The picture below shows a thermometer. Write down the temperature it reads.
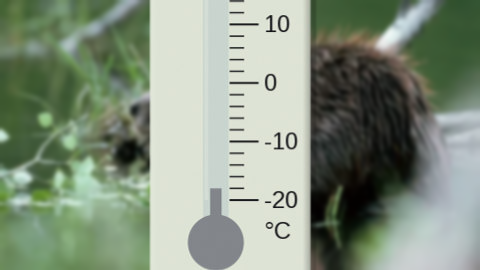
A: -18 °C
